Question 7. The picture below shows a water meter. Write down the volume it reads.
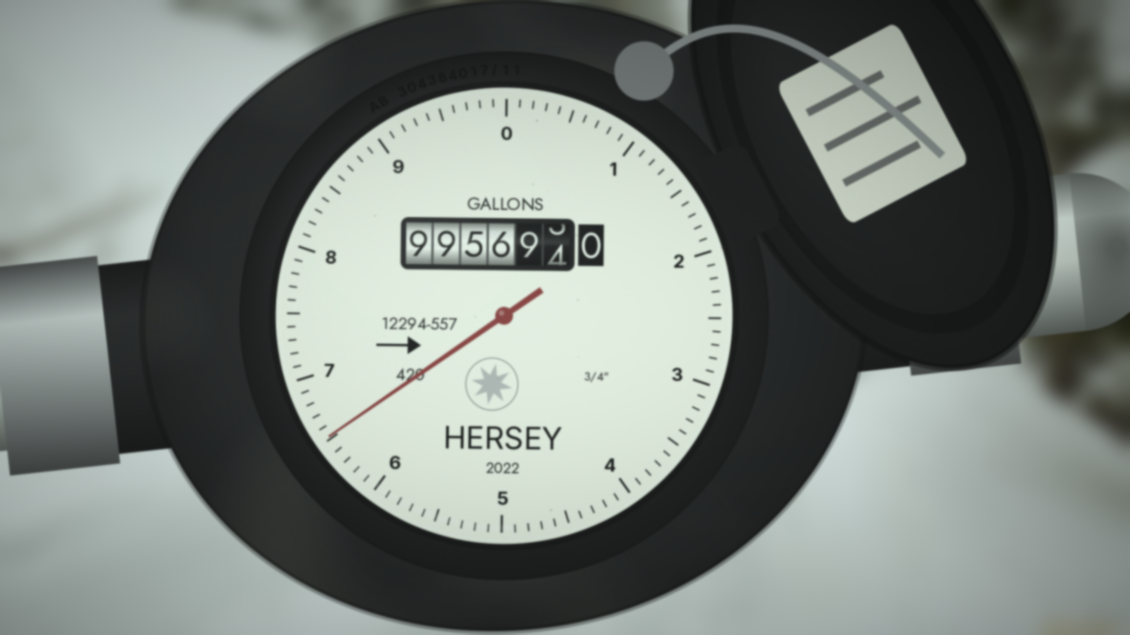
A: 9956936.5 gal
